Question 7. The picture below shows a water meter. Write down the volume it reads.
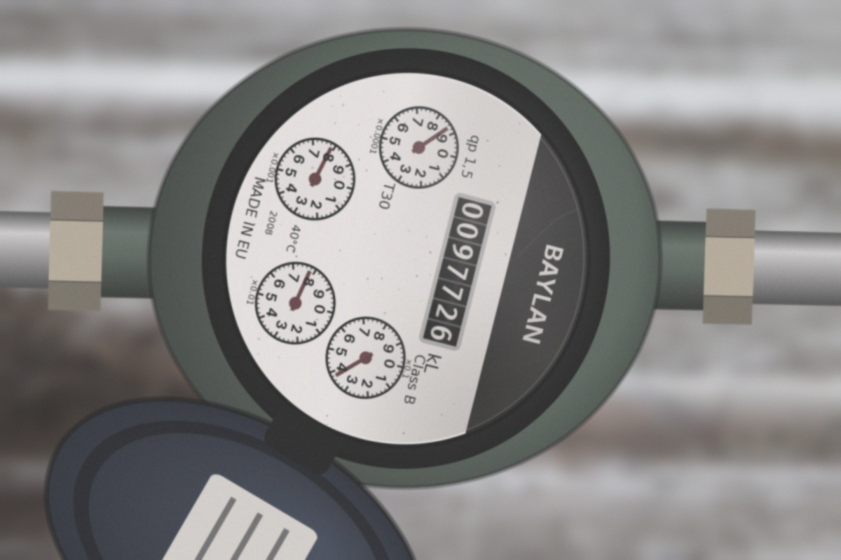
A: 97726.3778 kL
